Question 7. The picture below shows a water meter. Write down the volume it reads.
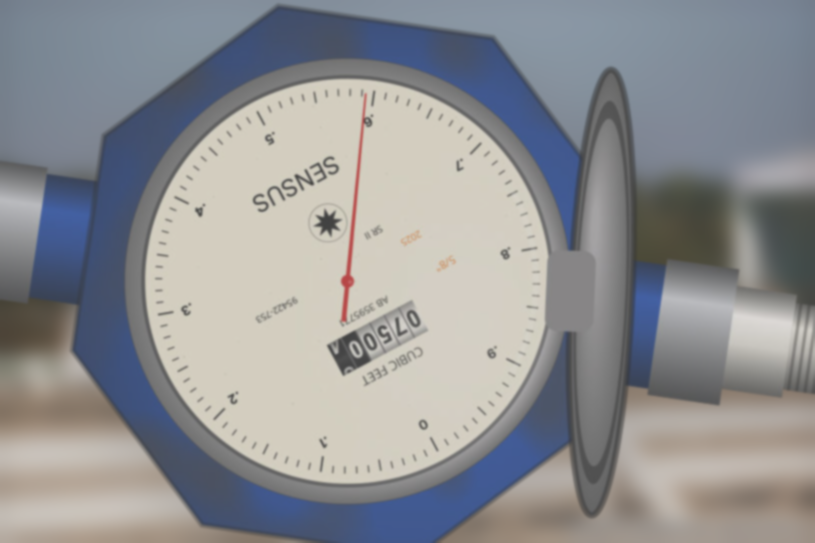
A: 75003.59 ft³
